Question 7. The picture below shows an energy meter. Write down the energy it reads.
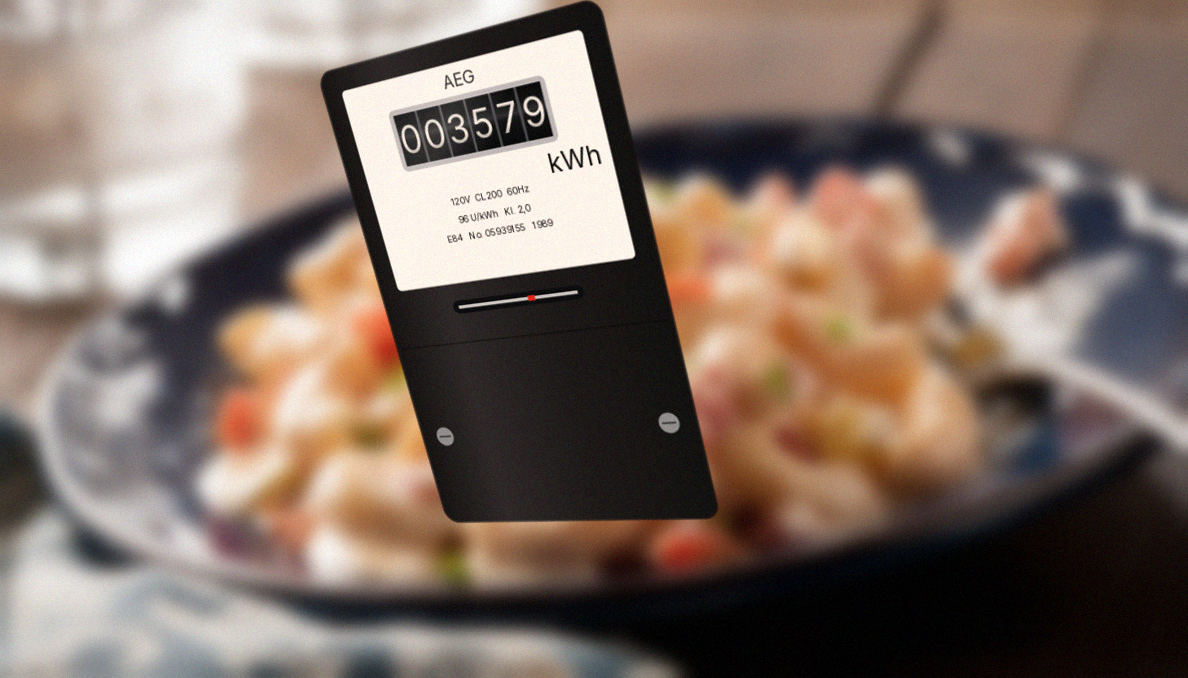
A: 3579 kWh
